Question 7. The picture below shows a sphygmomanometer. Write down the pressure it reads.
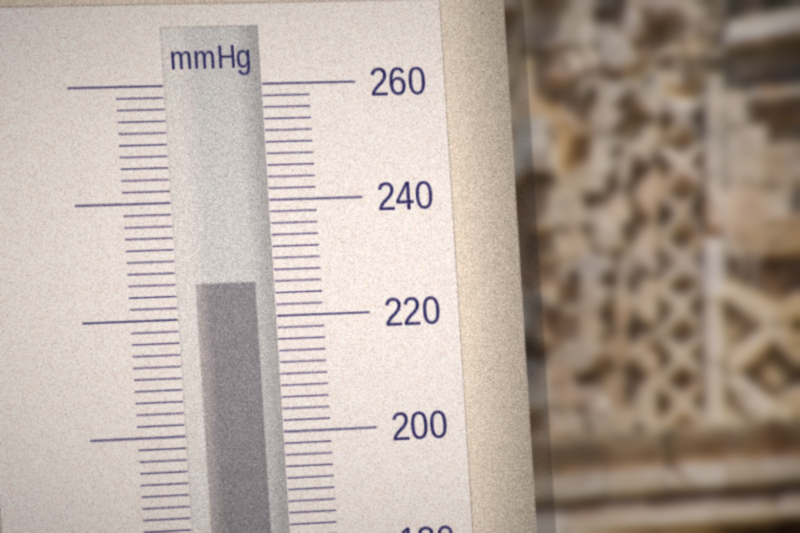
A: 226 mmHg
